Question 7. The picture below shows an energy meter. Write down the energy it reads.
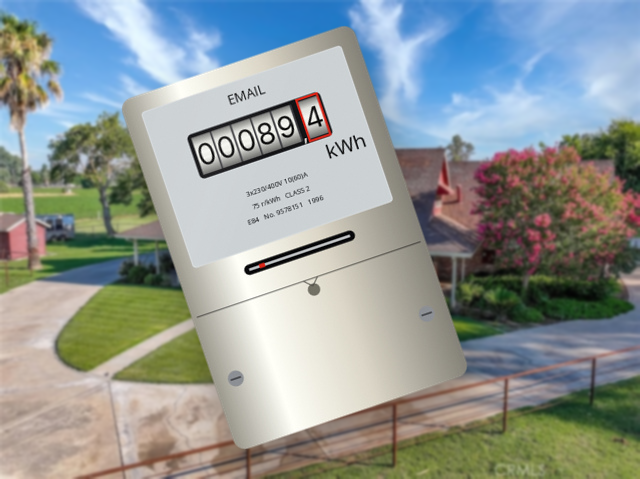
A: 89.4 kWh
